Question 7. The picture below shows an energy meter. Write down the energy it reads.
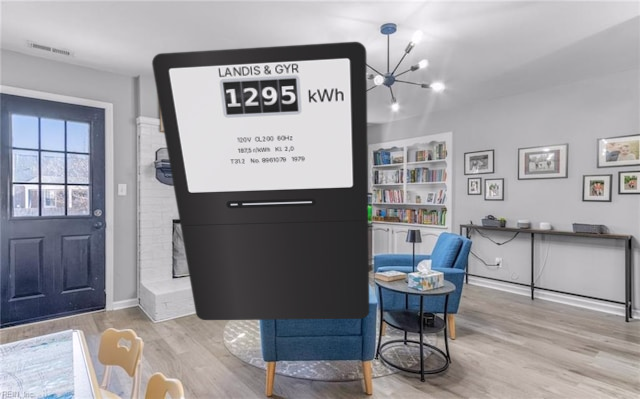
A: 1295 kWh
